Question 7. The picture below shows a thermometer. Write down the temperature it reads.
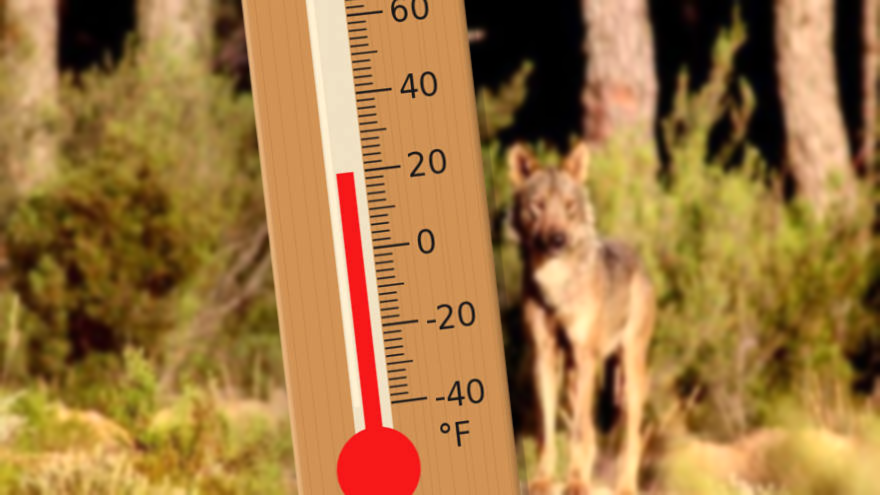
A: 20 °F
